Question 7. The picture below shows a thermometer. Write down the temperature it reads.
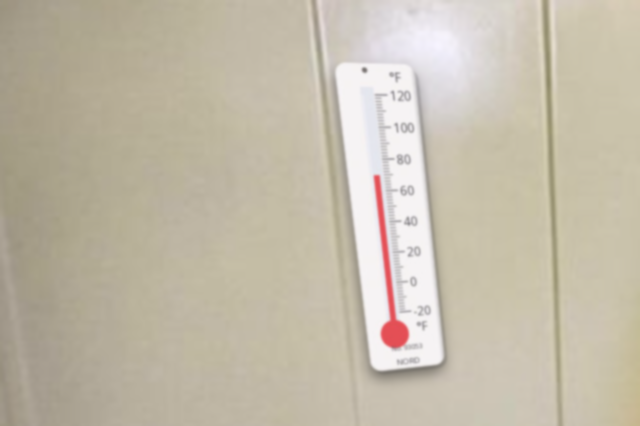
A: 70 °F
